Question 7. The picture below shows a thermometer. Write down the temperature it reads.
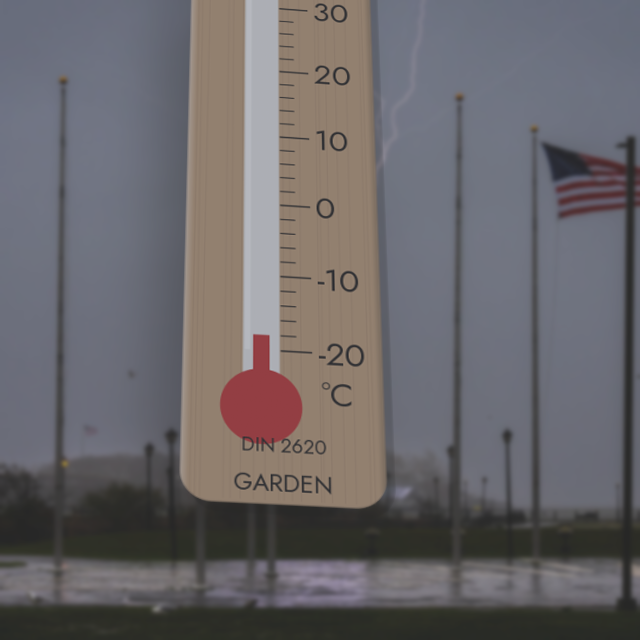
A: -18 °C
